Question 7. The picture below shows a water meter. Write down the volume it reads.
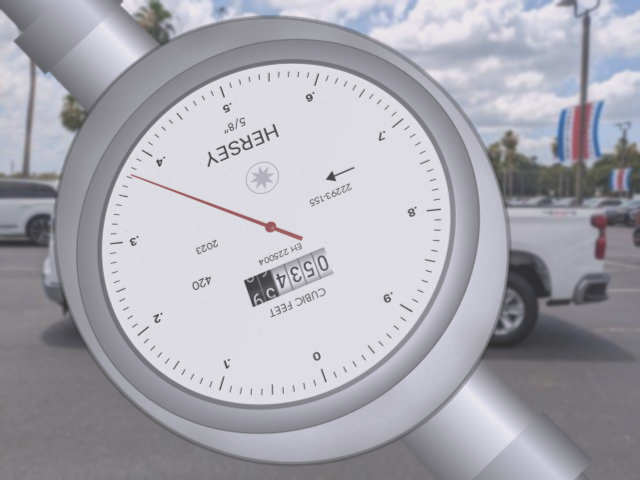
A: 53459.37 ft³
